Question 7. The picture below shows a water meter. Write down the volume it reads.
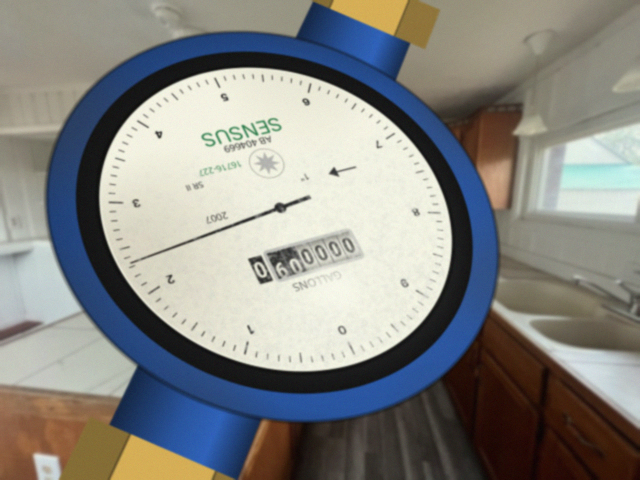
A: 92.3 gal
